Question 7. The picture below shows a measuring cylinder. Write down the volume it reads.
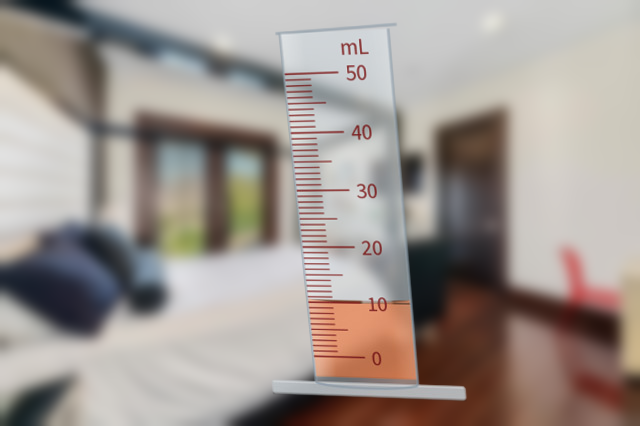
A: 10 mL
